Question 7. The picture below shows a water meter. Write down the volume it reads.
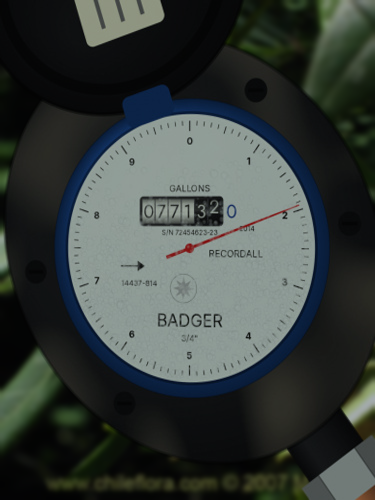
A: 771321.9 gal
